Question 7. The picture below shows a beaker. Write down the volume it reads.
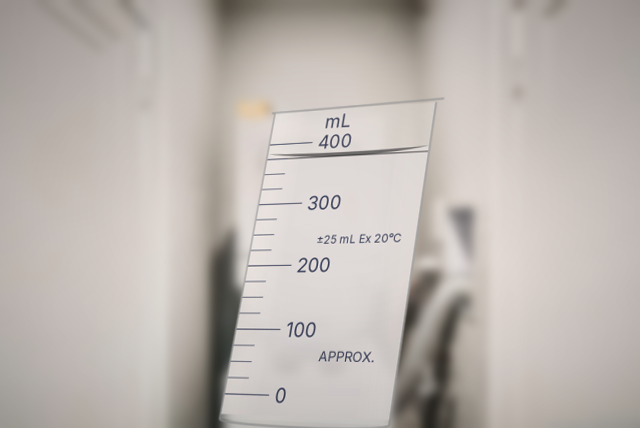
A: 375 mL
